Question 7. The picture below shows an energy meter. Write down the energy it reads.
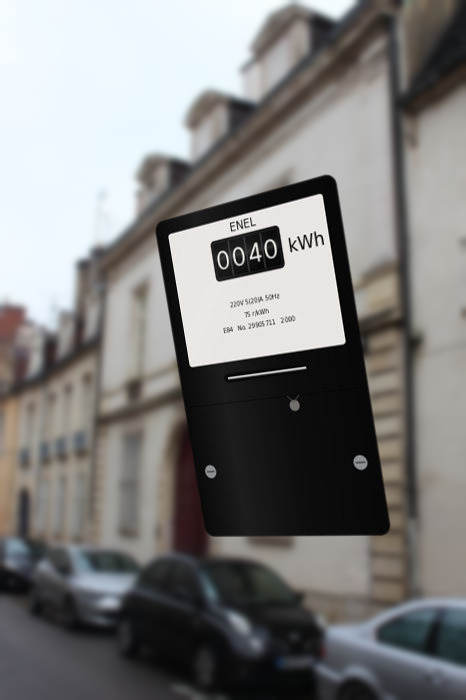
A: 40 kWh
